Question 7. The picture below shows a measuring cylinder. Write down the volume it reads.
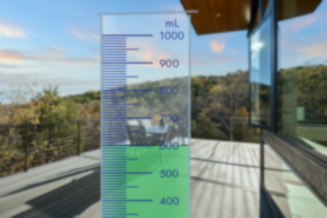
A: 600 mL
